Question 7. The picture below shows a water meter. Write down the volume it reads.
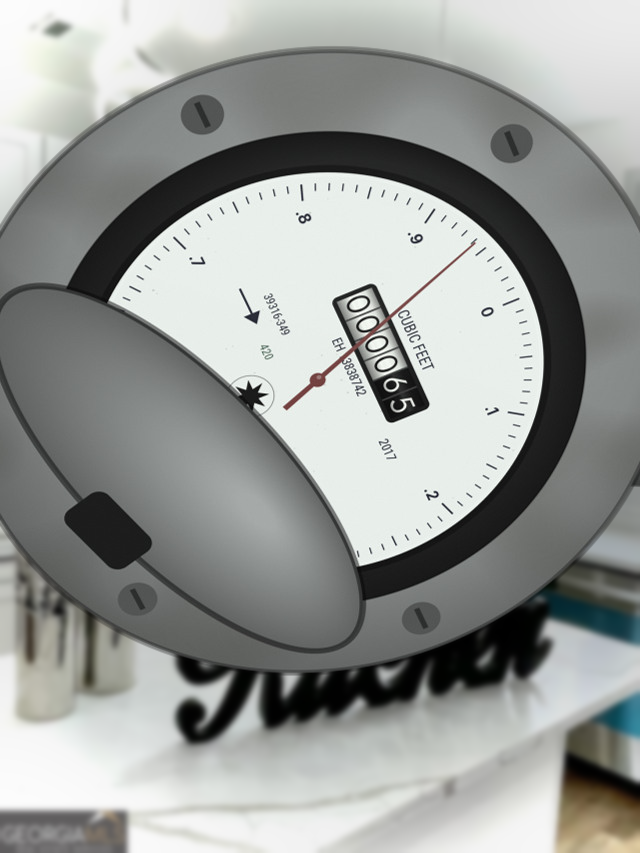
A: 64.94 ft³
